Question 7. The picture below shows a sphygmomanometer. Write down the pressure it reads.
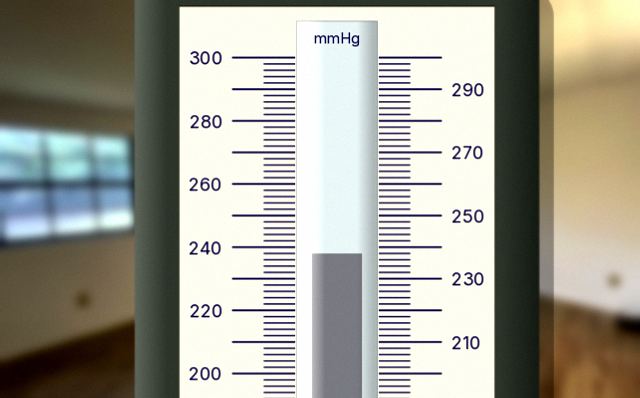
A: 238 mmHg
